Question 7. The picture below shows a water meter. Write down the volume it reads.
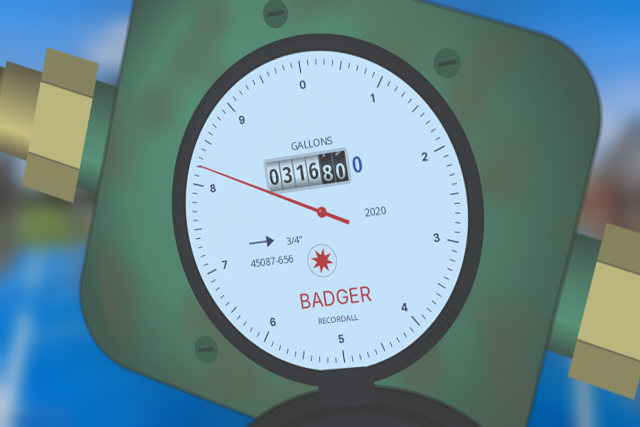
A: 316798.2 gal
